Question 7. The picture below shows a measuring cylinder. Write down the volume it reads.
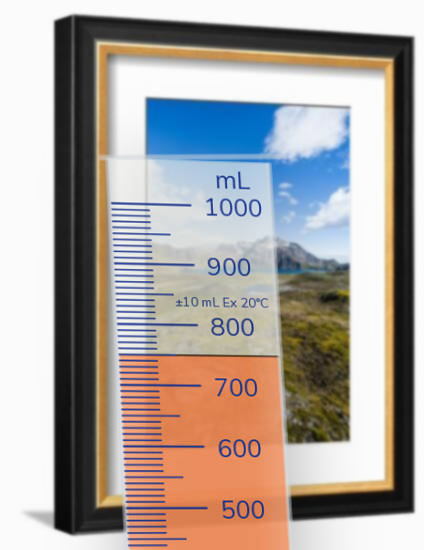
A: 750 mL
